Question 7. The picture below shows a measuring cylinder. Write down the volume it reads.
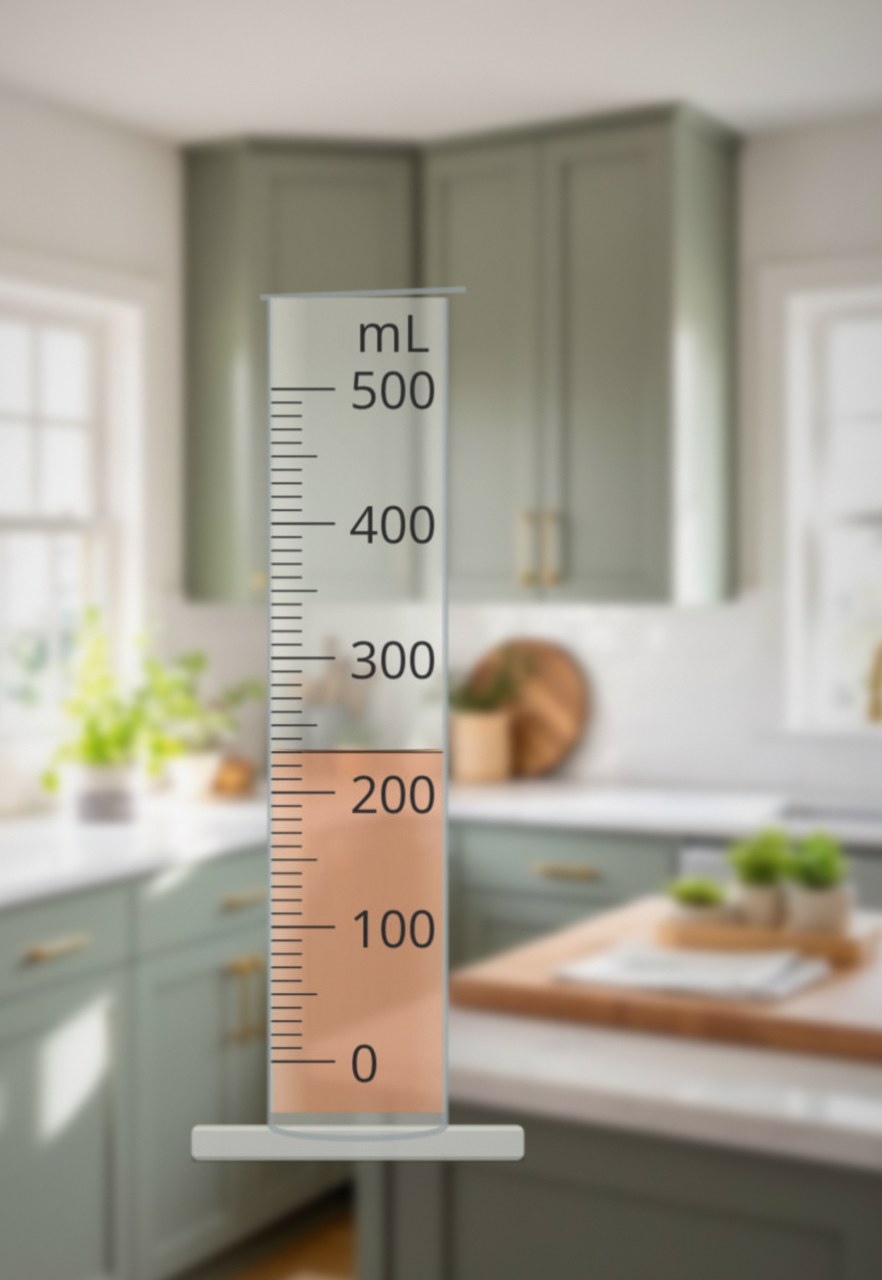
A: 230 mL
